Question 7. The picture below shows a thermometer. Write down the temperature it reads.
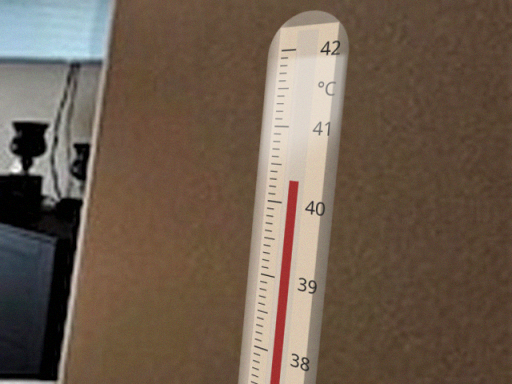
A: 40.3 °C
